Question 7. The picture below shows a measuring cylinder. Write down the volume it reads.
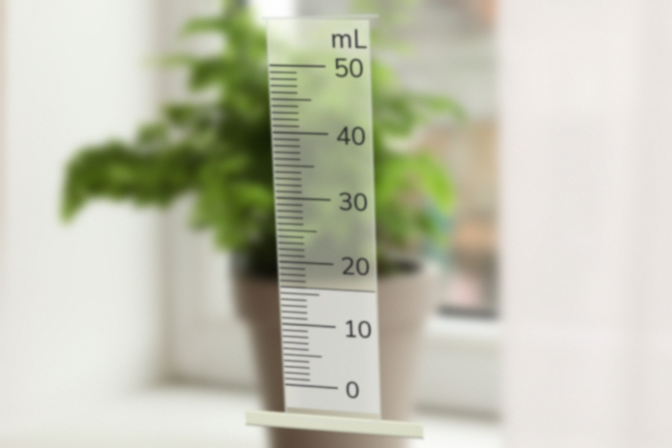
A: 16 mL
